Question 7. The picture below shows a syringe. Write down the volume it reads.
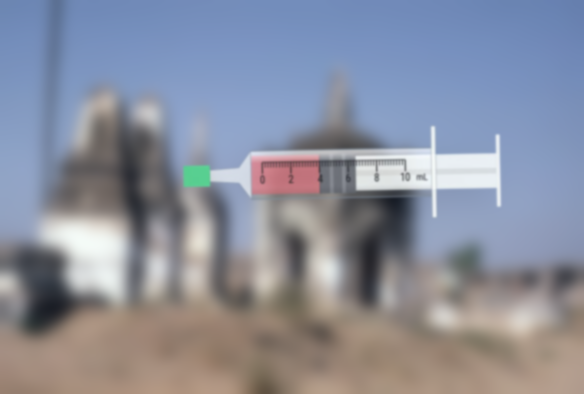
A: 4 mL
